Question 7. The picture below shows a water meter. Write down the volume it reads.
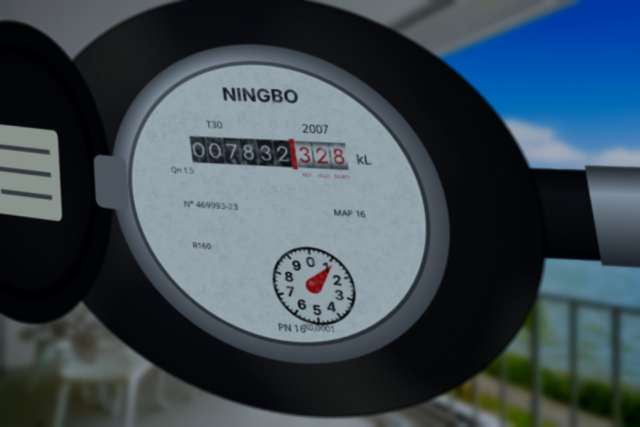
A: 7832.3281 kL
